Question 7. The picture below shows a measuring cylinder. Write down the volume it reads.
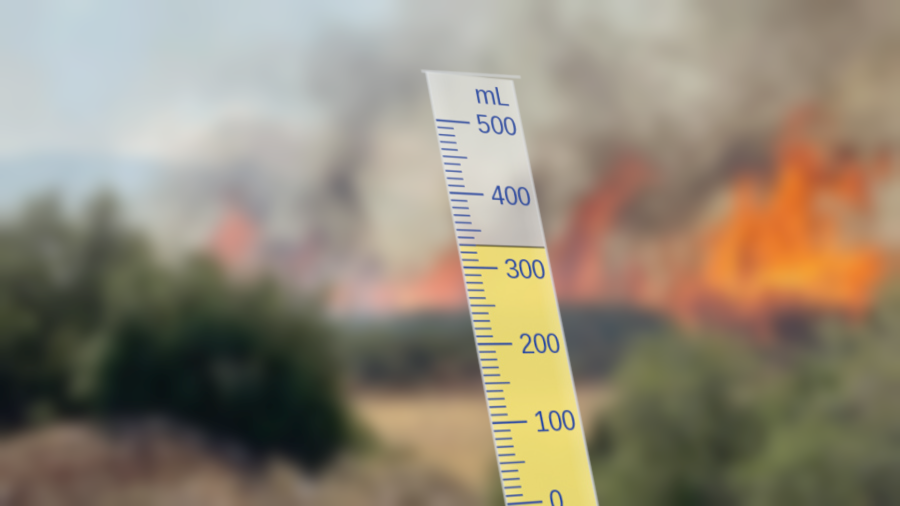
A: 330 mL
